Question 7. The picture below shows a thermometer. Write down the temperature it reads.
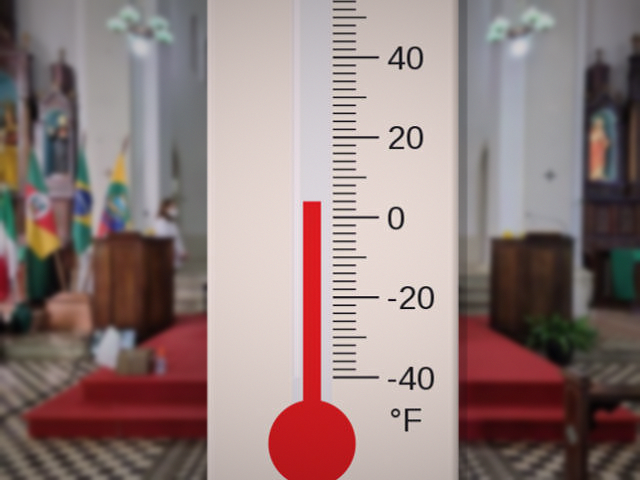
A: 4 °F
